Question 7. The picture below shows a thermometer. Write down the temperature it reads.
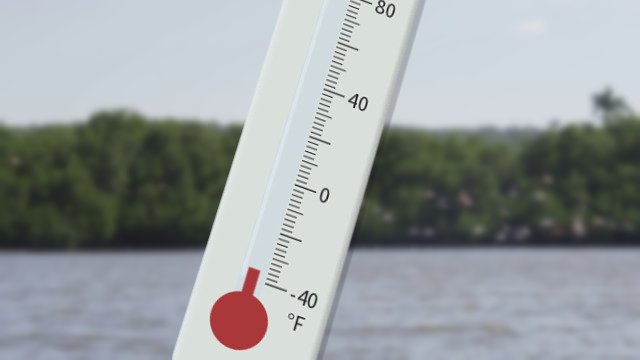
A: -36 °F
